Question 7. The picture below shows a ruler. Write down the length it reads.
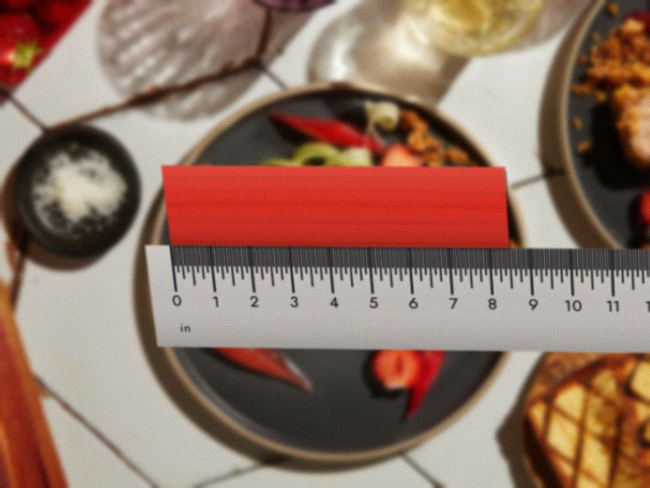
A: 8.5 in
